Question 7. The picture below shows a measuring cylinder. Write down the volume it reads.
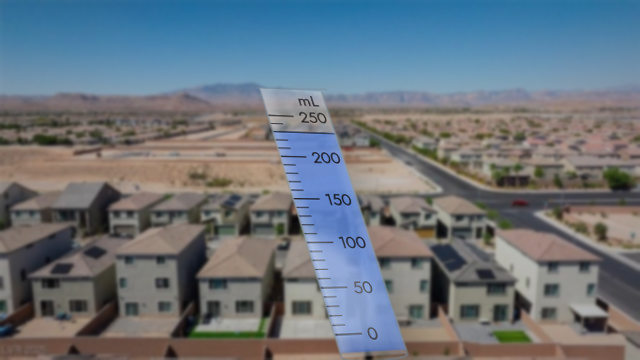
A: 230 mL
